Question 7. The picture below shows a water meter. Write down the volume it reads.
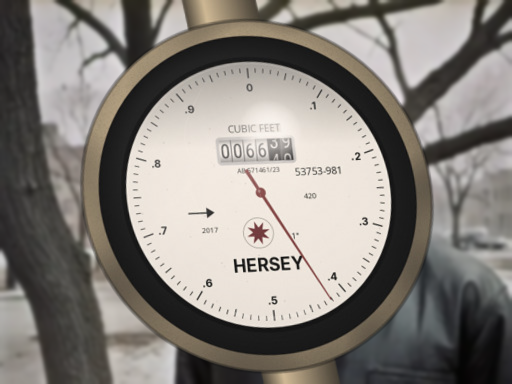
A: 6639.42 ft³
